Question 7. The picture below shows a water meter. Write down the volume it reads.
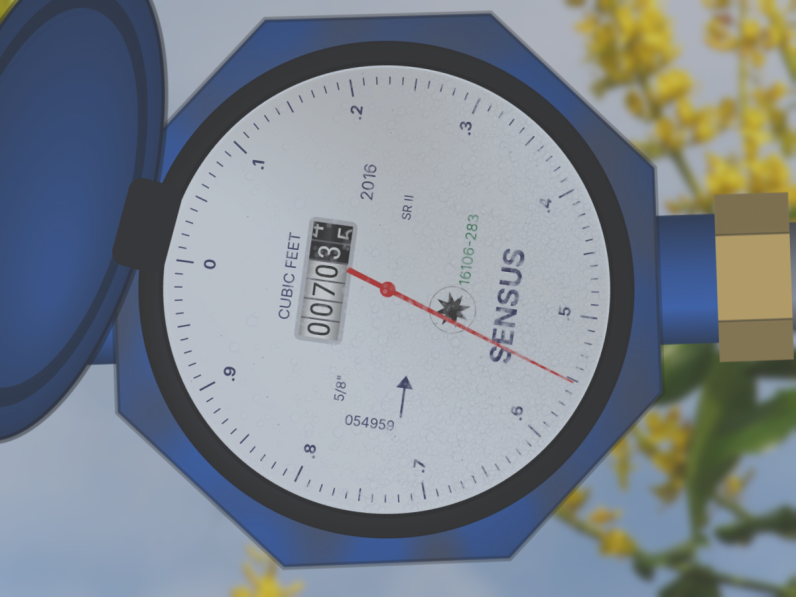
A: 7034.55 ft³
